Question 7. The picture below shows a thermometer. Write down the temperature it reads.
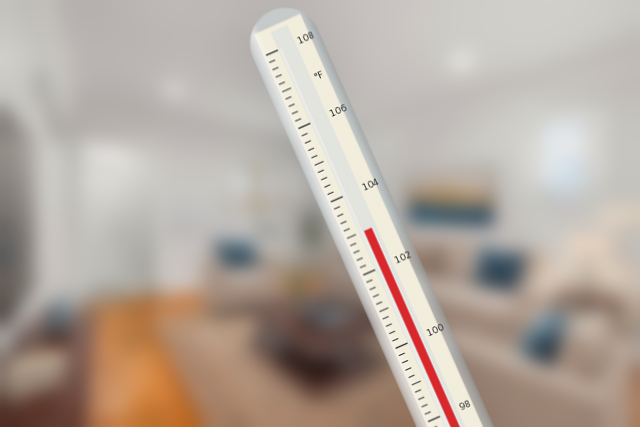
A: 103 °F
